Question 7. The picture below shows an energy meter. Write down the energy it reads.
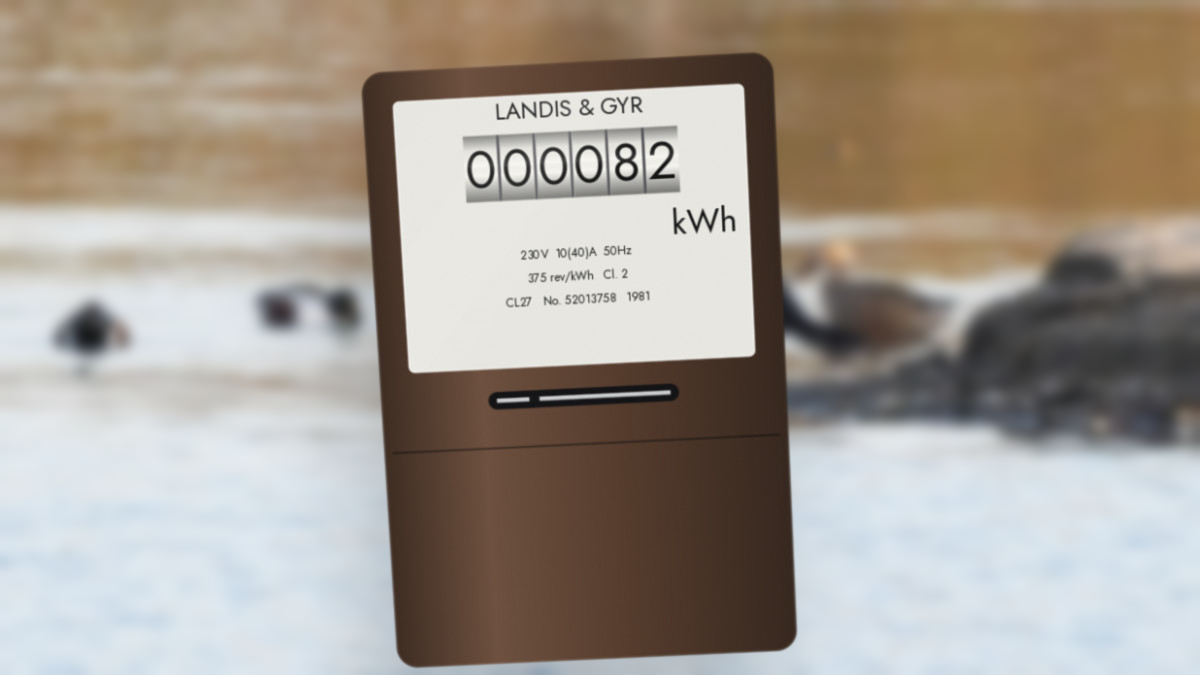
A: 82 kWh
